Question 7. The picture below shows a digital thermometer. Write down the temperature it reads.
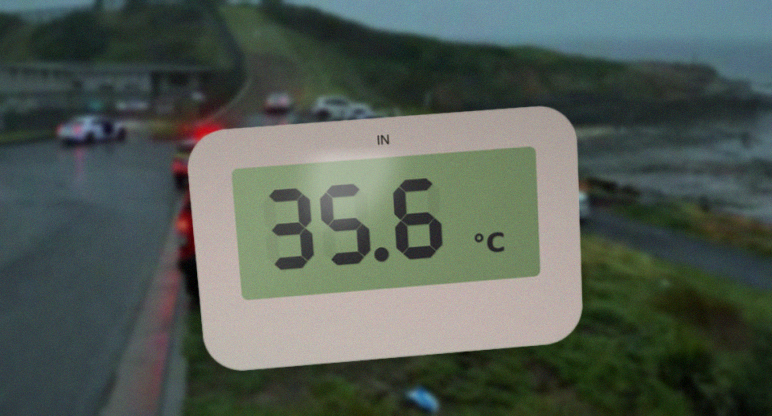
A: 35.6 °C
